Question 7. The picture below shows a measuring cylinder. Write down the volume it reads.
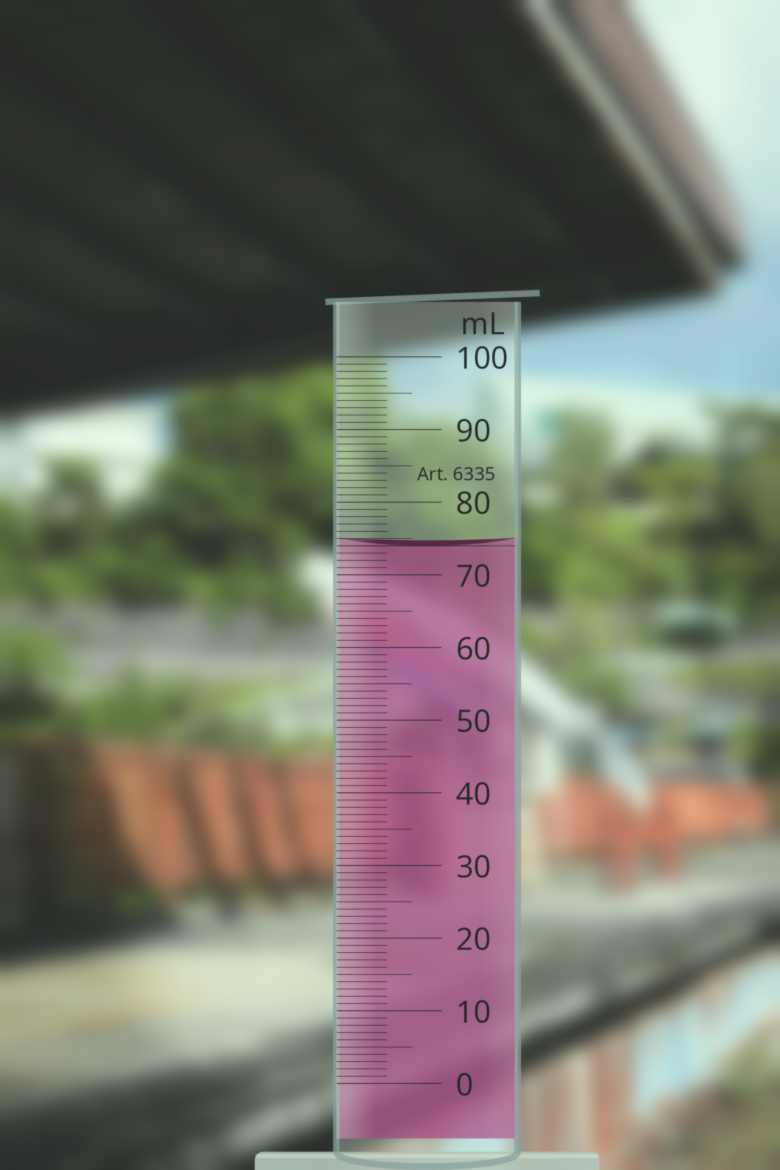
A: 74 mL
